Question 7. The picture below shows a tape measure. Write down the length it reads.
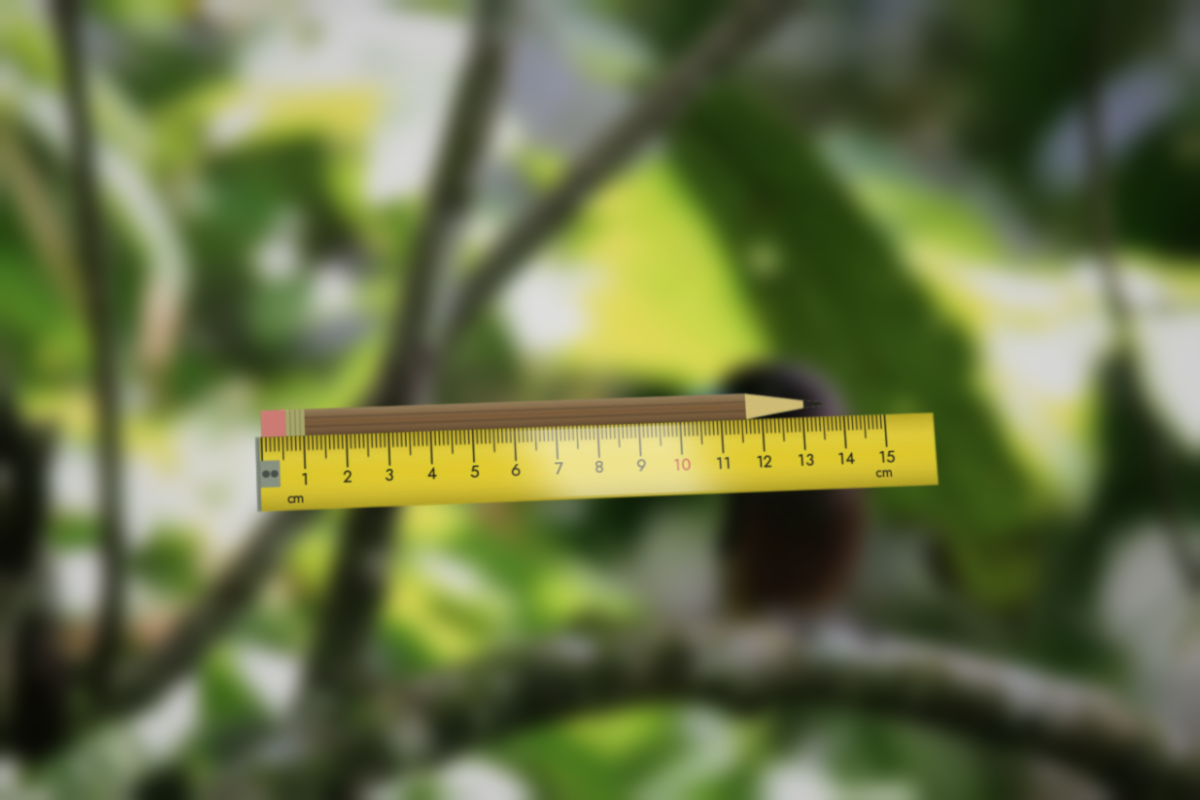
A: 13.5 cm
